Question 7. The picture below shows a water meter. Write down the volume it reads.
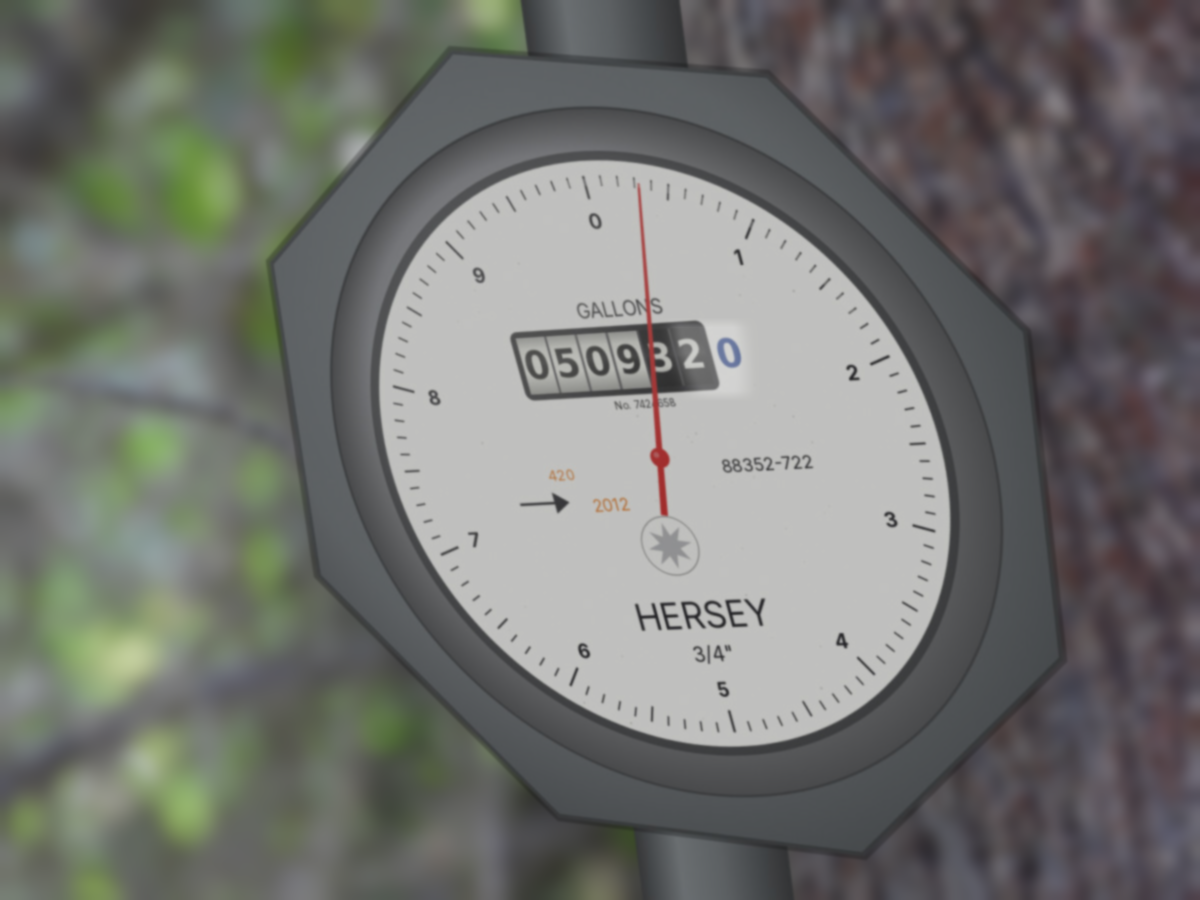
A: 509320.3 gal
